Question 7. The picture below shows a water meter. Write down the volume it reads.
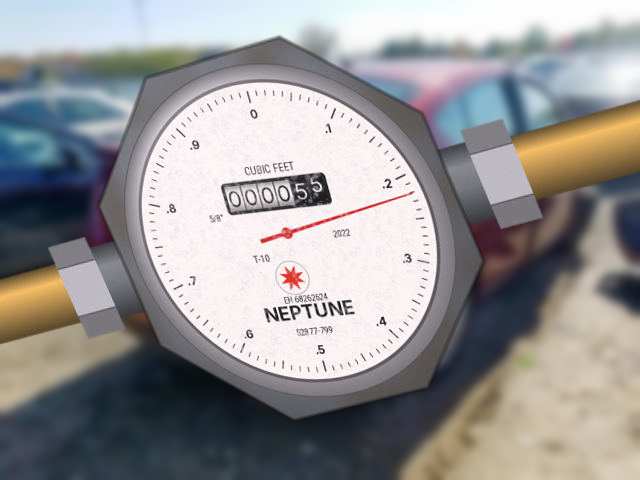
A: 55.22 ft³
